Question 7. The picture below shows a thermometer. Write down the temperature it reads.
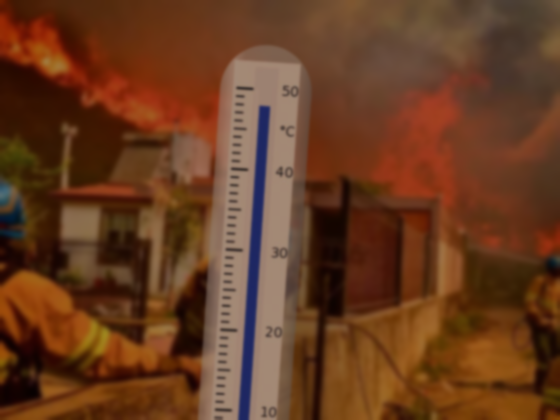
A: 48 °C
